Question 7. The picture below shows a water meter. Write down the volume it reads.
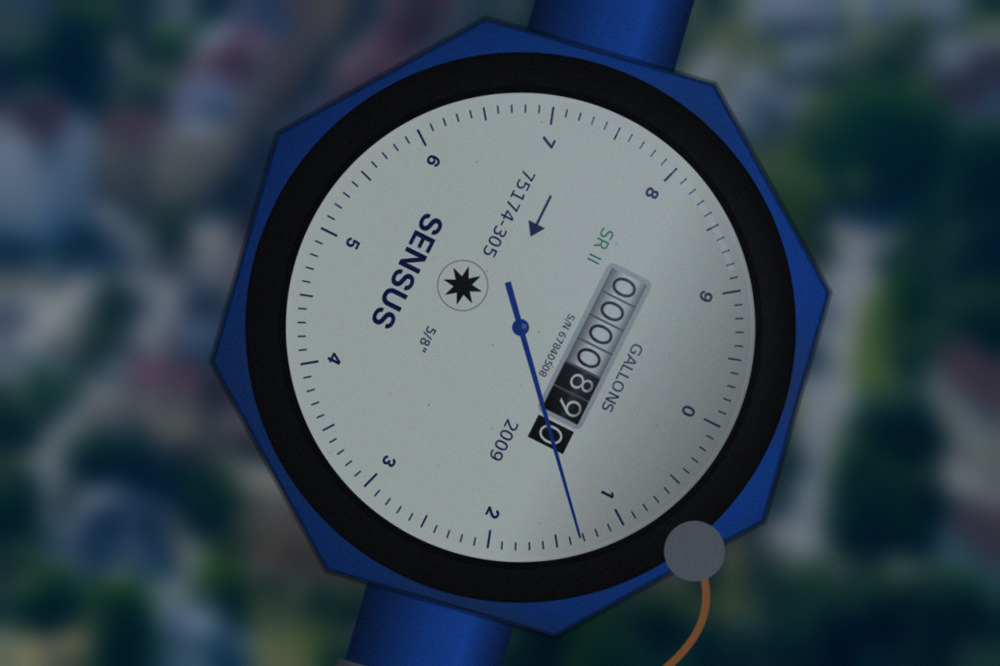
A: 891.3 gal
